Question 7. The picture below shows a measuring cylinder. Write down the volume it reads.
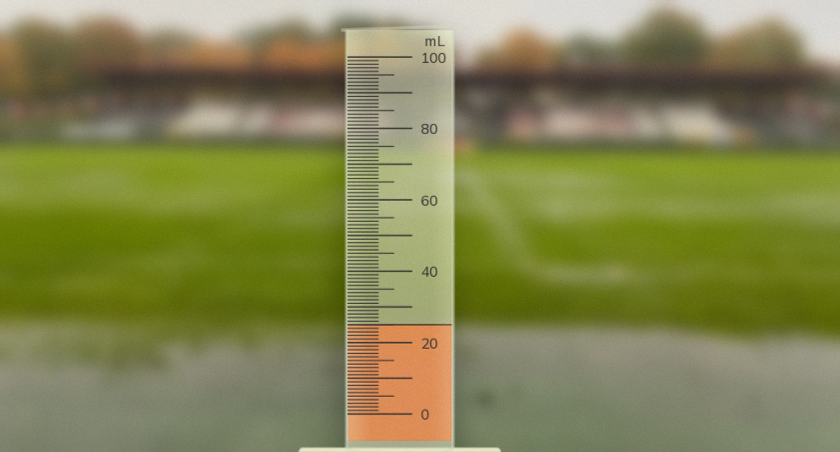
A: 25 mL
